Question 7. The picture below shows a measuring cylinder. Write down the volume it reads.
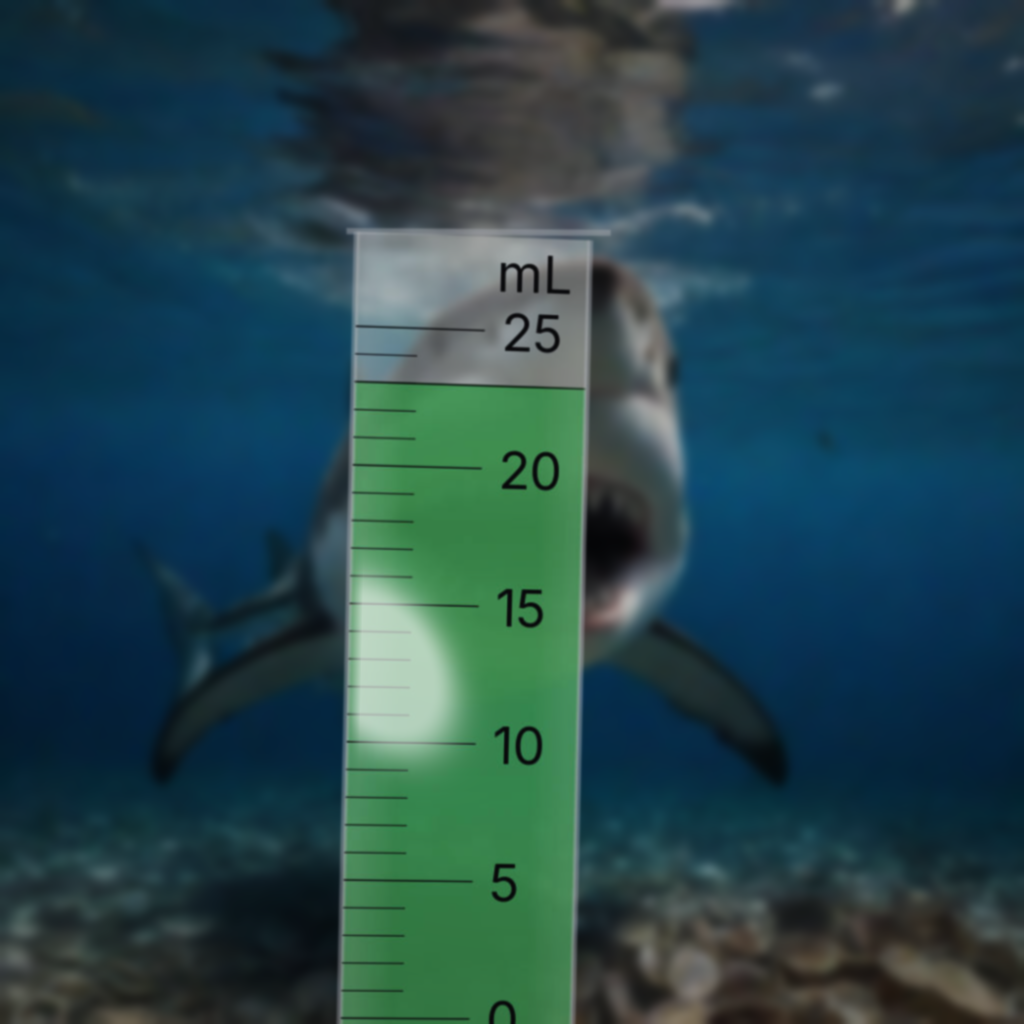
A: 23 mL
